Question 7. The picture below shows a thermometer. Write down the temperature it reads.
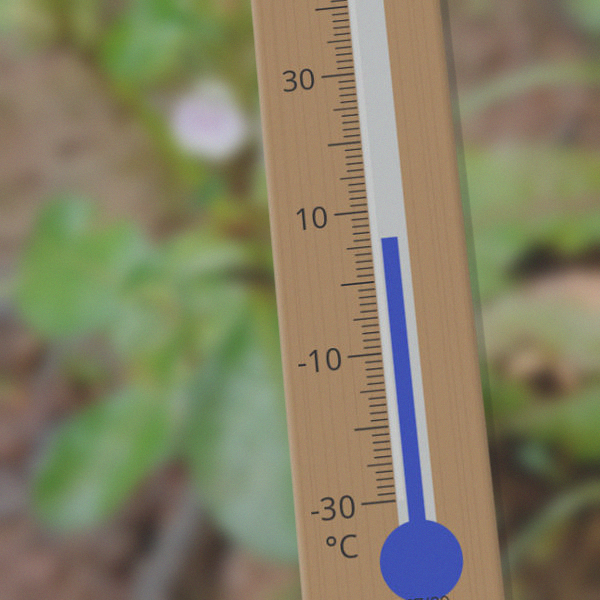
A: 6 °C
